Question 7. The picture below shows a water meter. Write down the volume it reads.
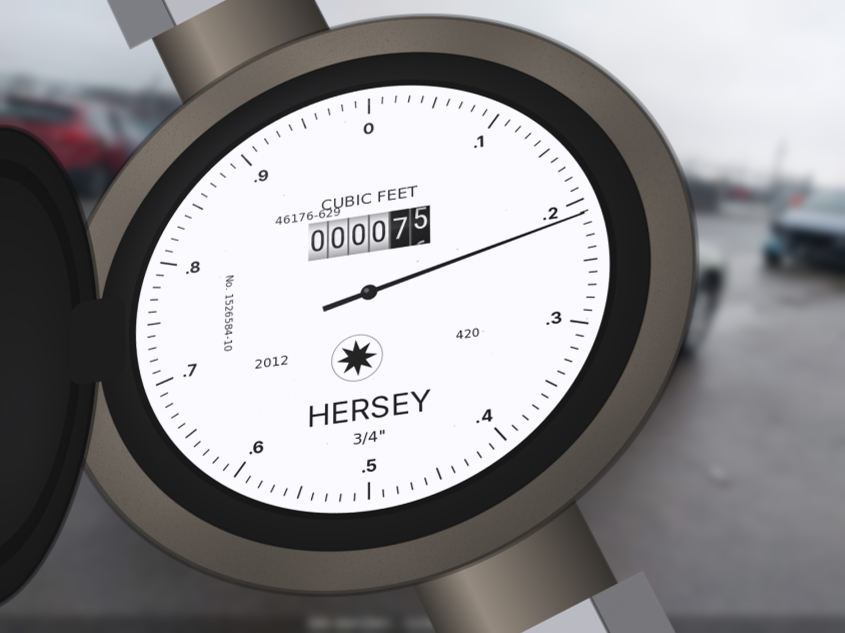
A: 75.21 ft³
